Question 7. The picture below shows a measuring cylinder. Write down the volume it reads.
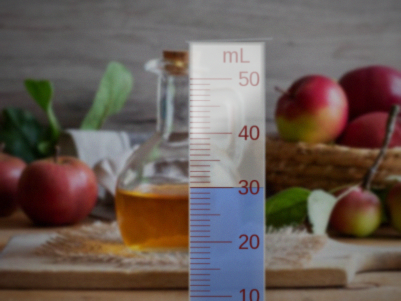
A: 30 mL
